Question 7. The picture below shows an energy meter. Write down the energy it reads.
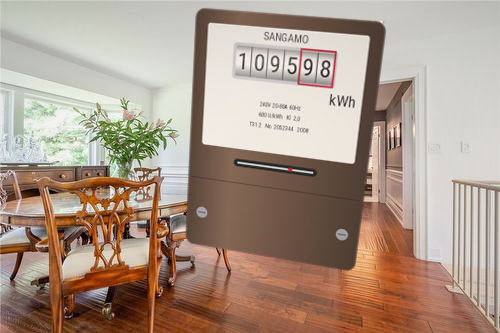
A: 1095.98 kWh
